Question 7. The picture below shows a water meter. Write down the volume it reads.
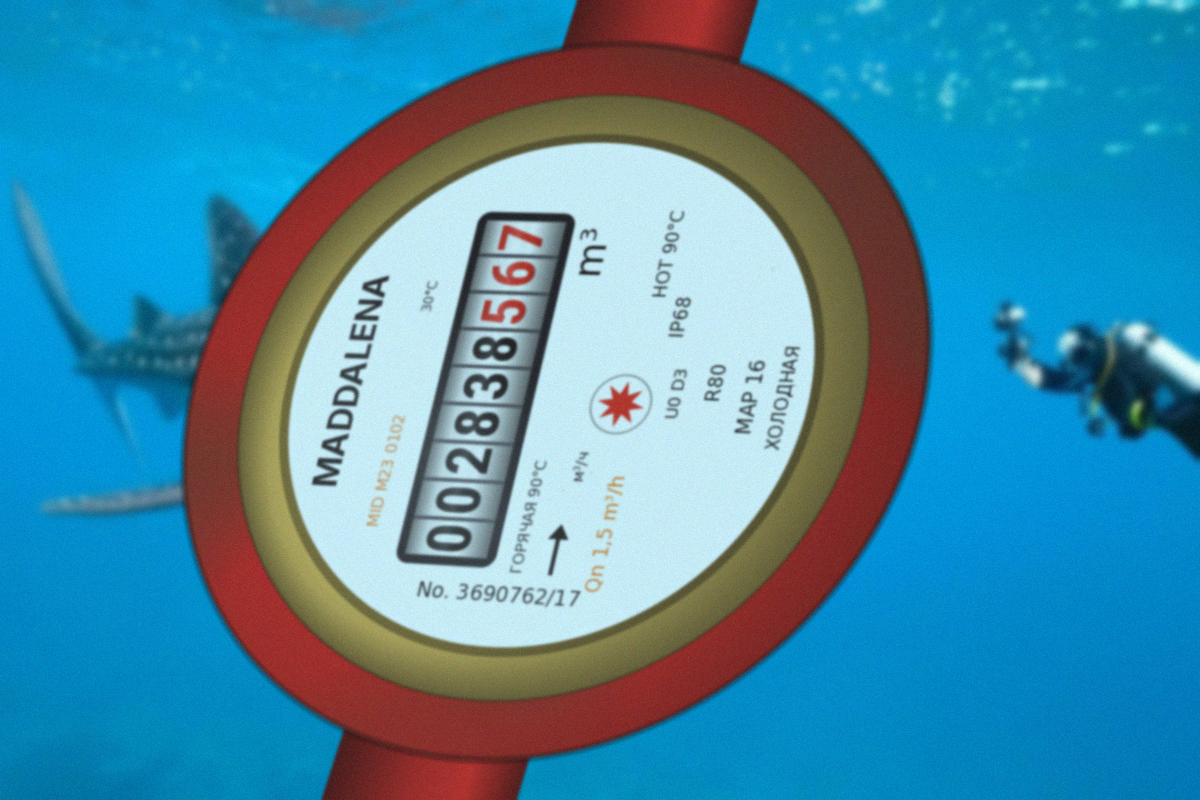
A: 2838.567 m³
